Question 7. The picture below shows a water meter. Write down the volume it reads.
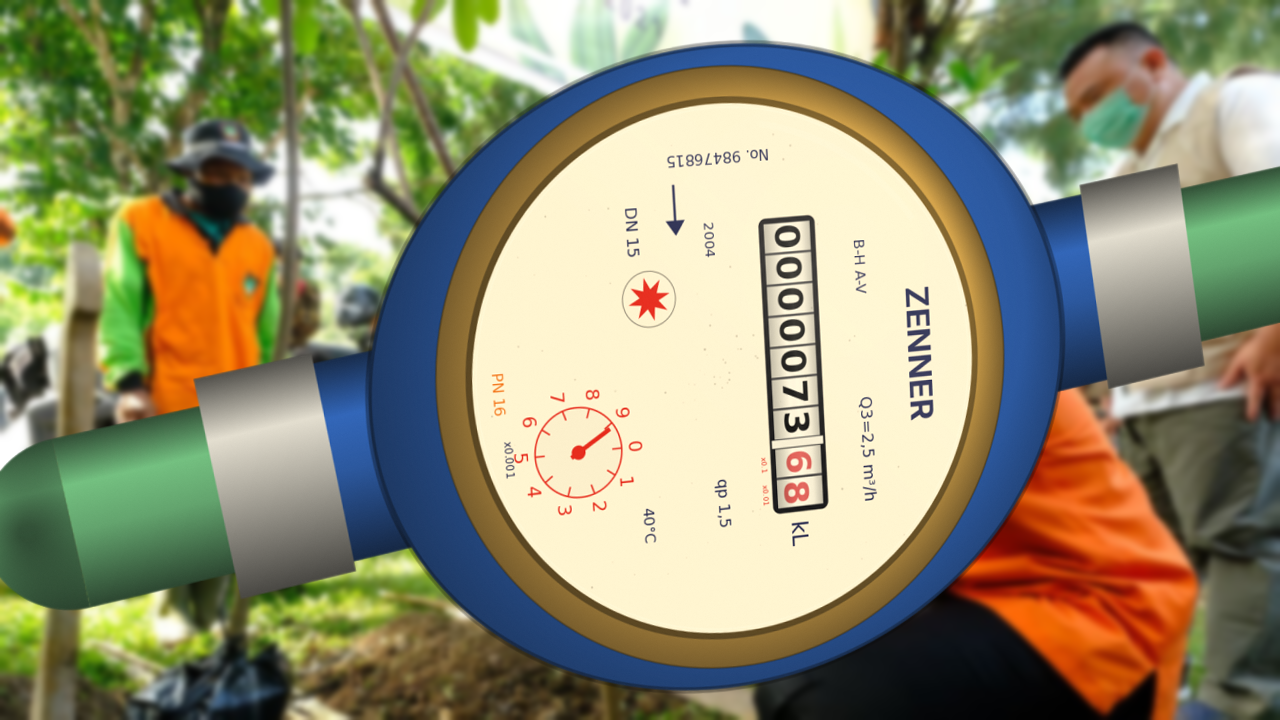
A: 73.679 kL
